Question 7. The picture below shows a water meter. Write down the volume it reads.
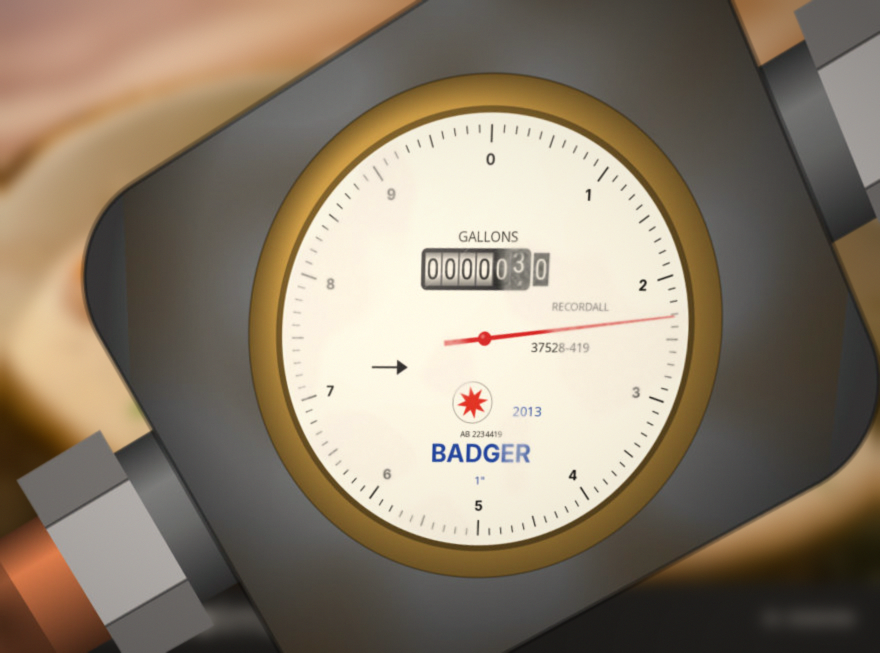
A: 32.3 gal
